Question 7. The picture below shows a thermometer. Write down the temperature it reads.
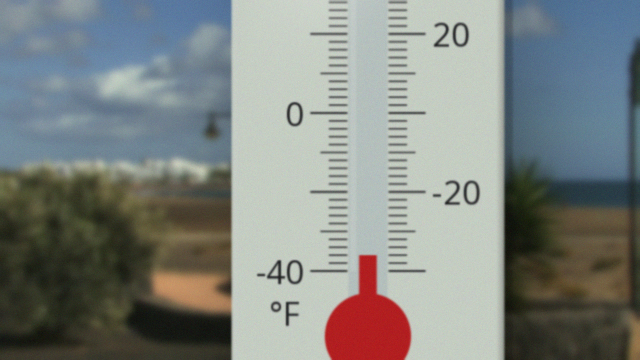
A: -36 °F
